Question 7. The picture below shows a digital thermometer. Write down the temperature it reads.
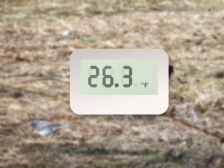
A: 26.3 °F
